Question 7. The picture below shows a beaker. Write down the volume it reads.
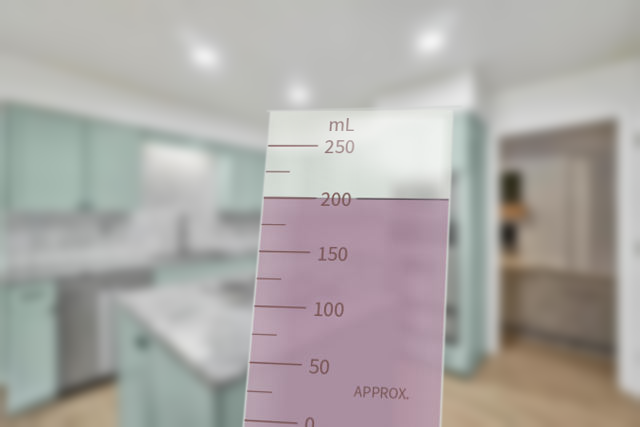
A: 200 mL
